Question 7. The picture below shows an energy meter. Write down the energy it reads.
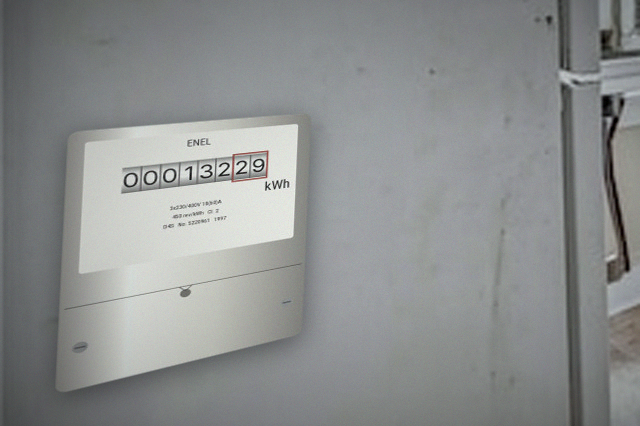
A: 132.29 kWh
